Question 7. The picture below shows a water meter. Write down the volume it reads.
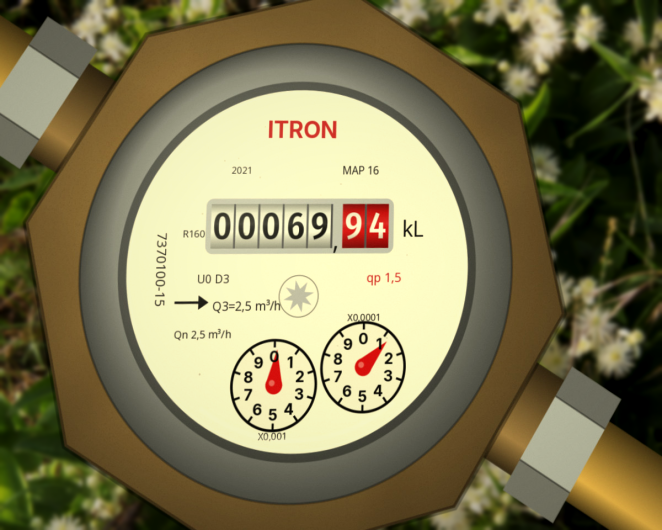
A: 69.9401 kL
